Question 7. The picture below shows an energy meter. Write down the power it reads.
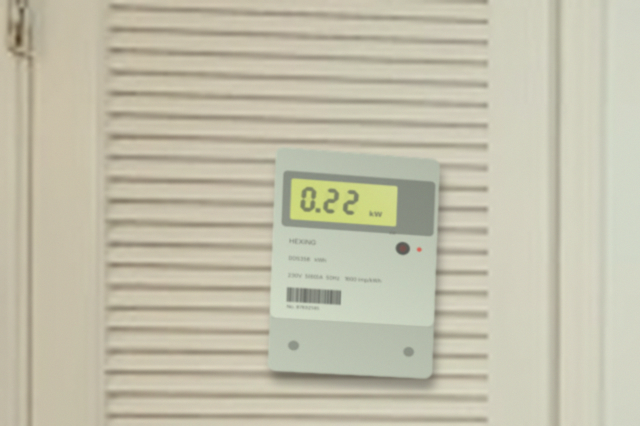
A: 0.22 kW
